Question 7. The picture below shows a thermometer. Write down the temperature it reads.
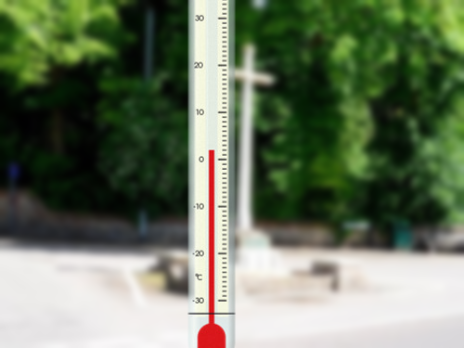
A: 2 °C
